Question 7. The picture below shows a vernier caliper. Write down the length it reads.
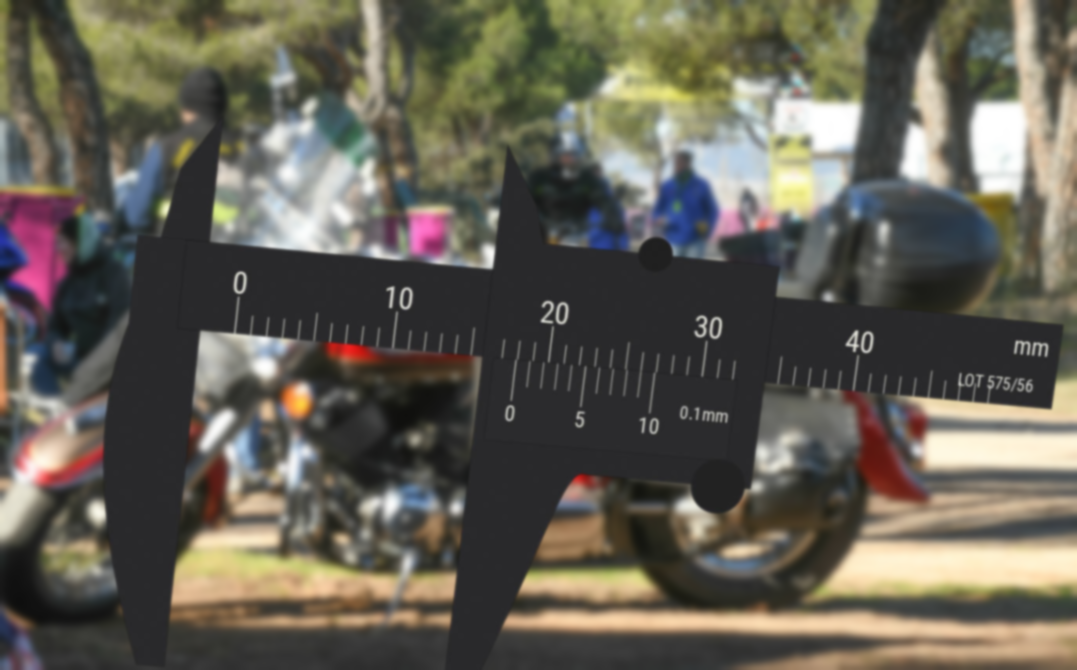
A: 17.9 mm
